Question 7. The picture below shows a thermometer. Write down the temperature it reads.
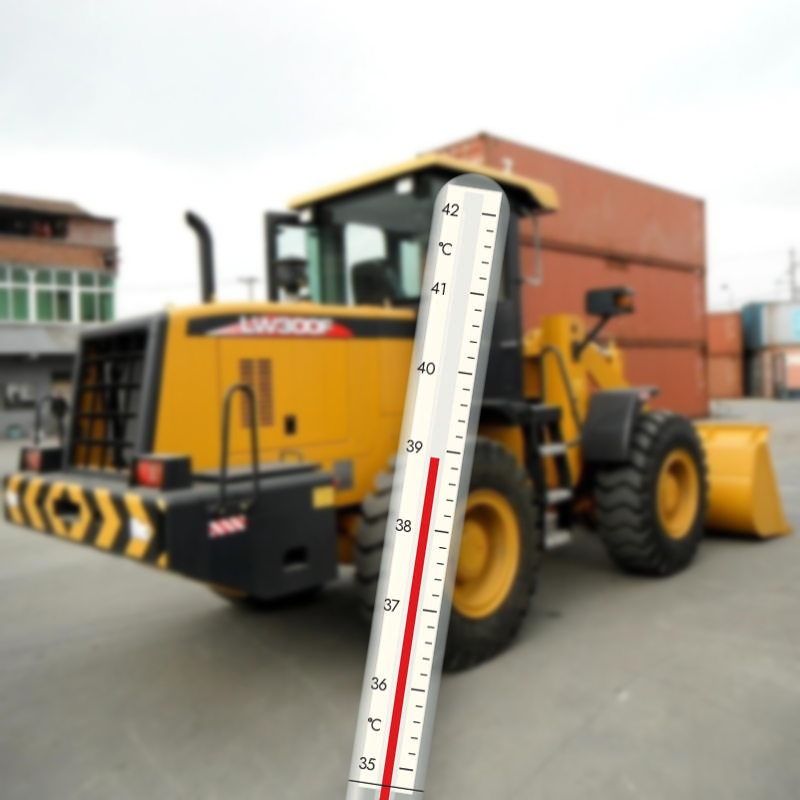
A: 38.9 °C
